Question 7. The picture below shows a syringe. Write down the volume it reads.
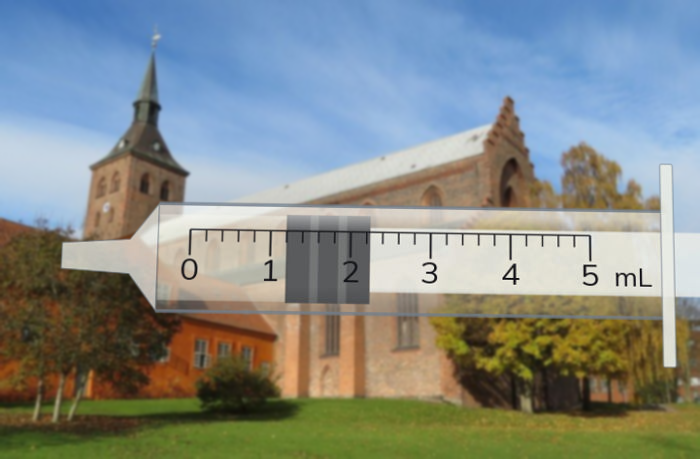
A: 1.2 mL
